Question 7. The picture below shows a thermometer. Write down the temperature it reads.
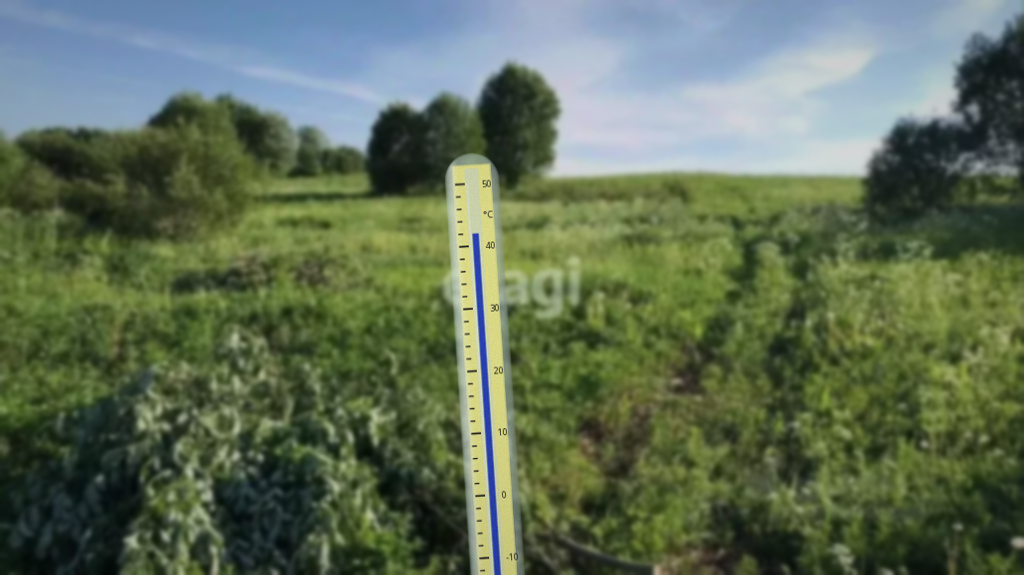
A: 42 °C
